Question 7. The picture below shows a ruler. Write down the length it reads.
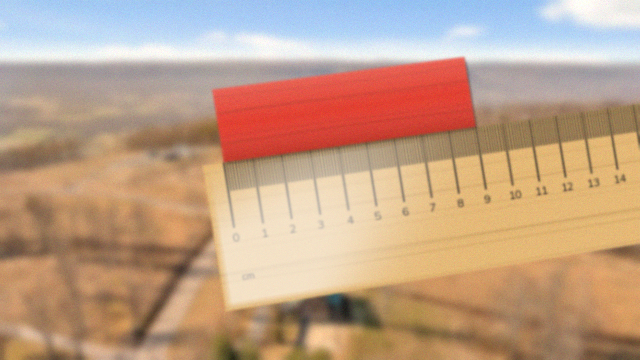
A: 9 cm
